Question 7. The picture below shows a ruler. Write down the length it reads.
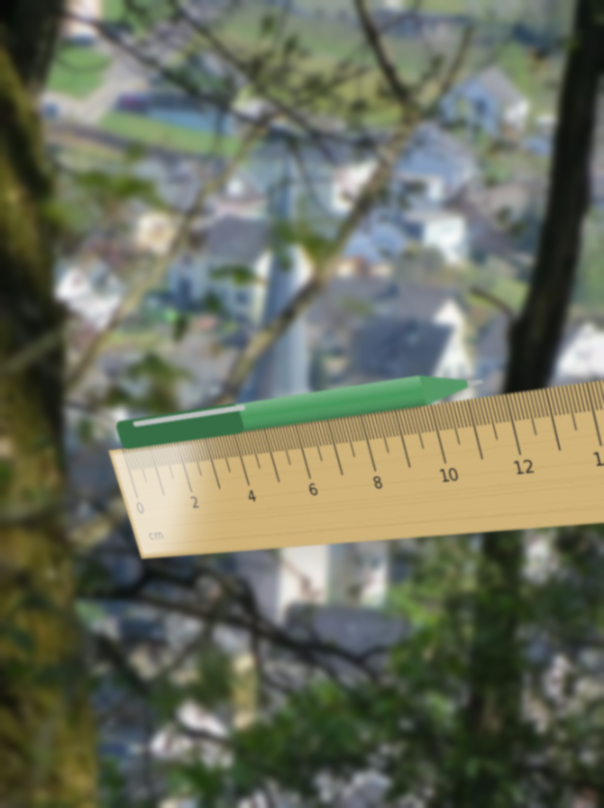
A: 11.5 cm
